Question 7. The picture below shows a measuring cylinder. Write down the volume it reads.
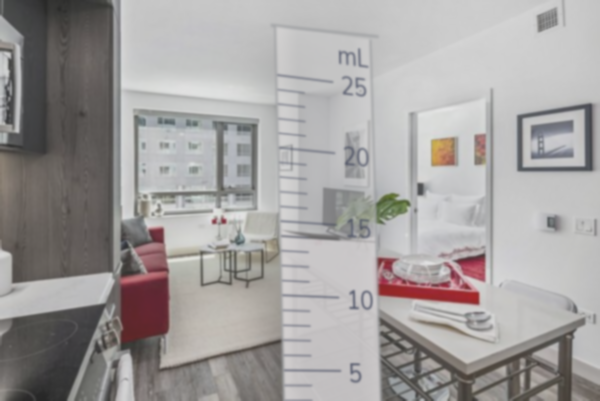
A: 14 mL
